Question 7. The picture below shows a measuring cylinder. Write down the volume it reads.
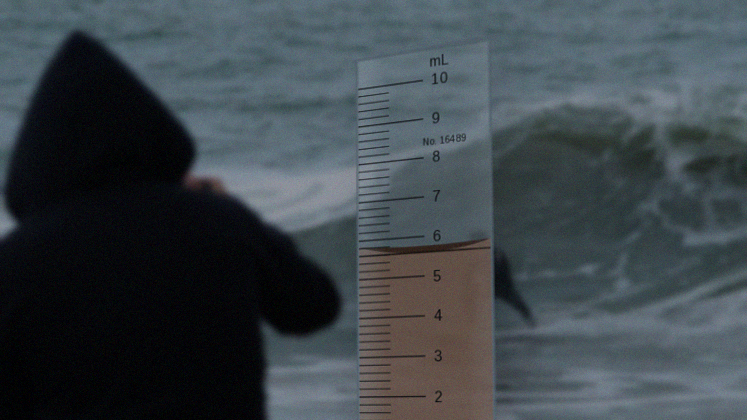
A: 5.6 mL
